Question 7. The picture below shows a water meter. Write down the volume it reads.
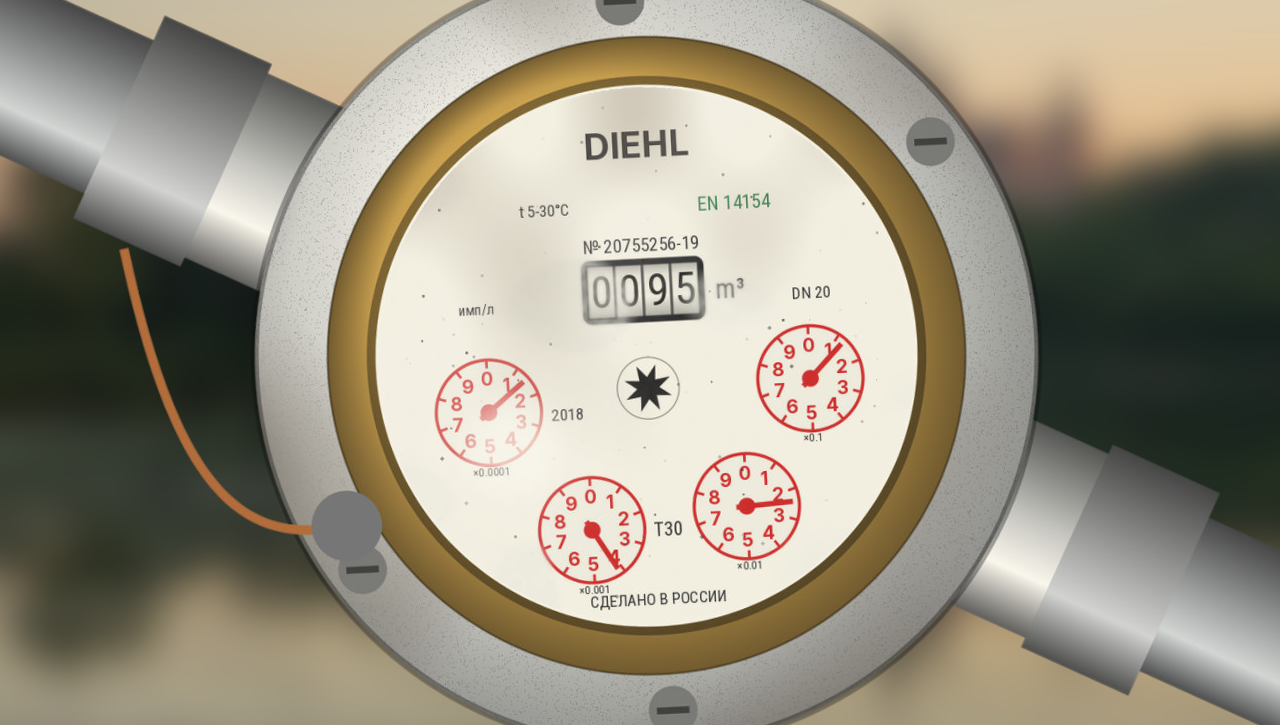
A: 95.1241 m³
